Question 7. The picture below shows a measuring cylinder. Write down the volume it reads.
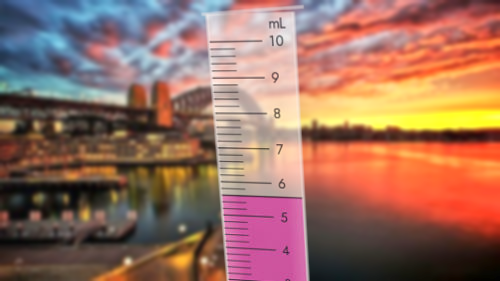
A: 5.6 mL
